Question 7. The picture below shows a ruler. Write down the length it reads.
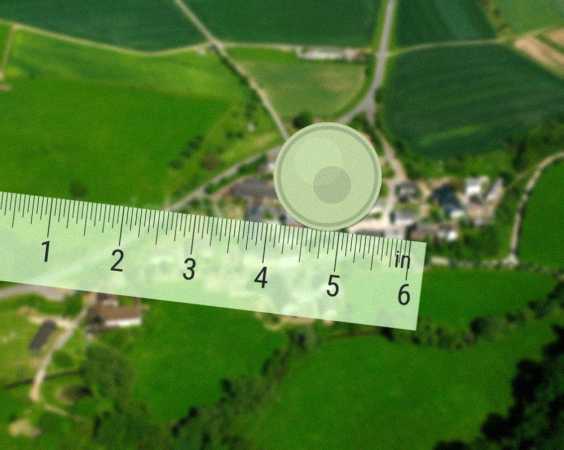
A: 1.5 in
